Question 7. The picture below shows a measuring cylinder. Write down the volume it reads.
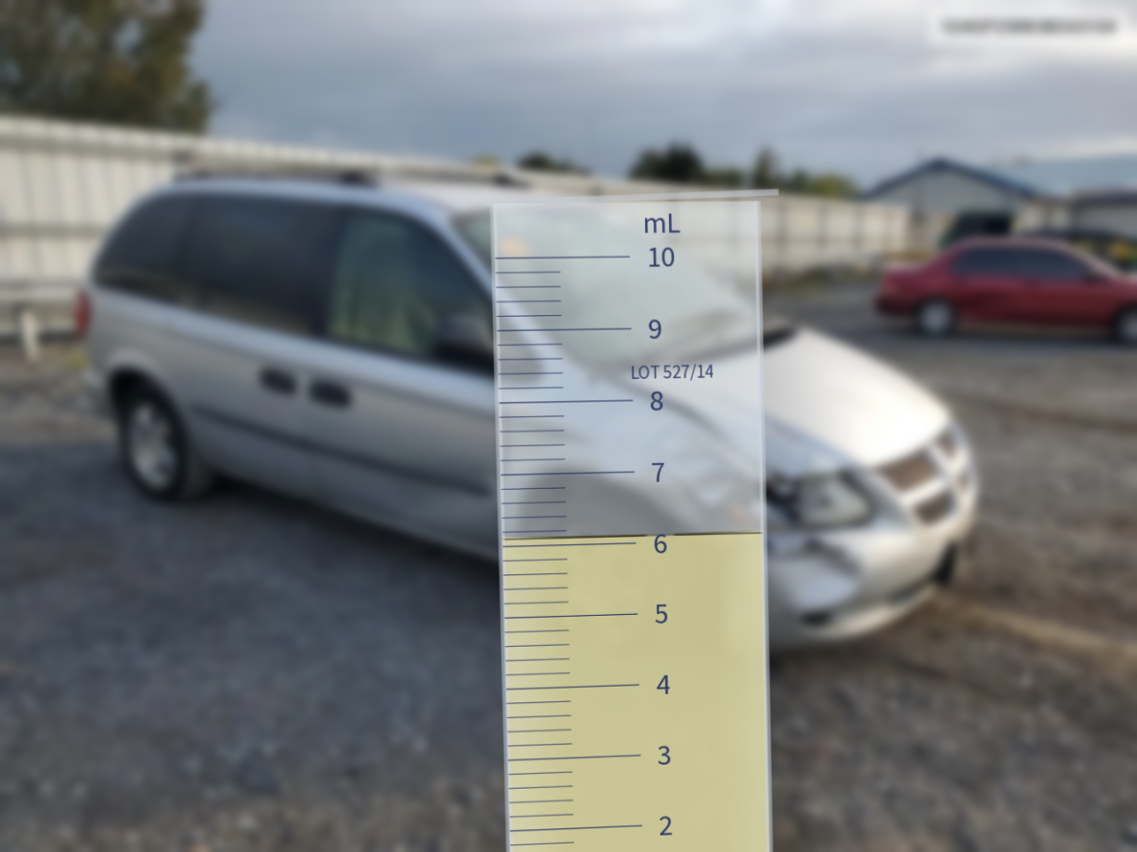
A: 6.1 mL
